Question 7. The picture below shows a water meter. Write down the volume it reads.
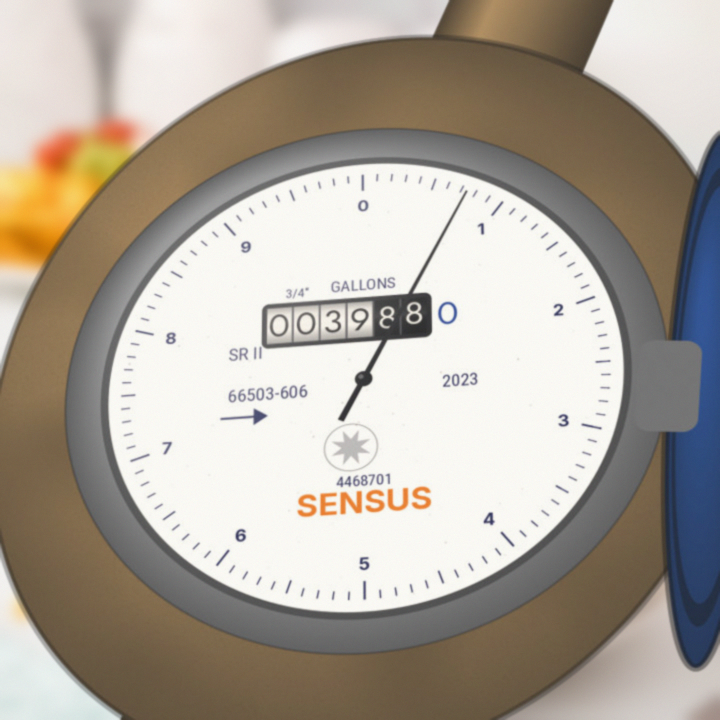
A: 39880.7 gal
